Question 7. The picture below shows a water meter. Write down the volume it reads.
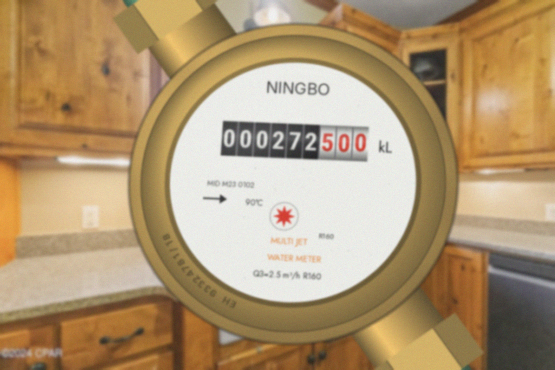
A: 272.500 kL
